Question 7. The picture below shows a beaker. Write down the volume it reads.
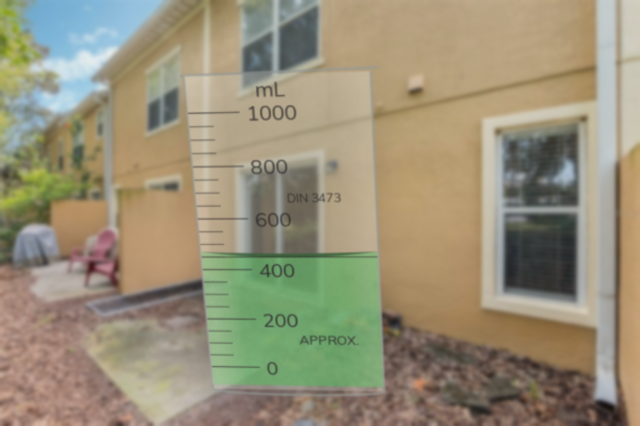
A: 450 mL
